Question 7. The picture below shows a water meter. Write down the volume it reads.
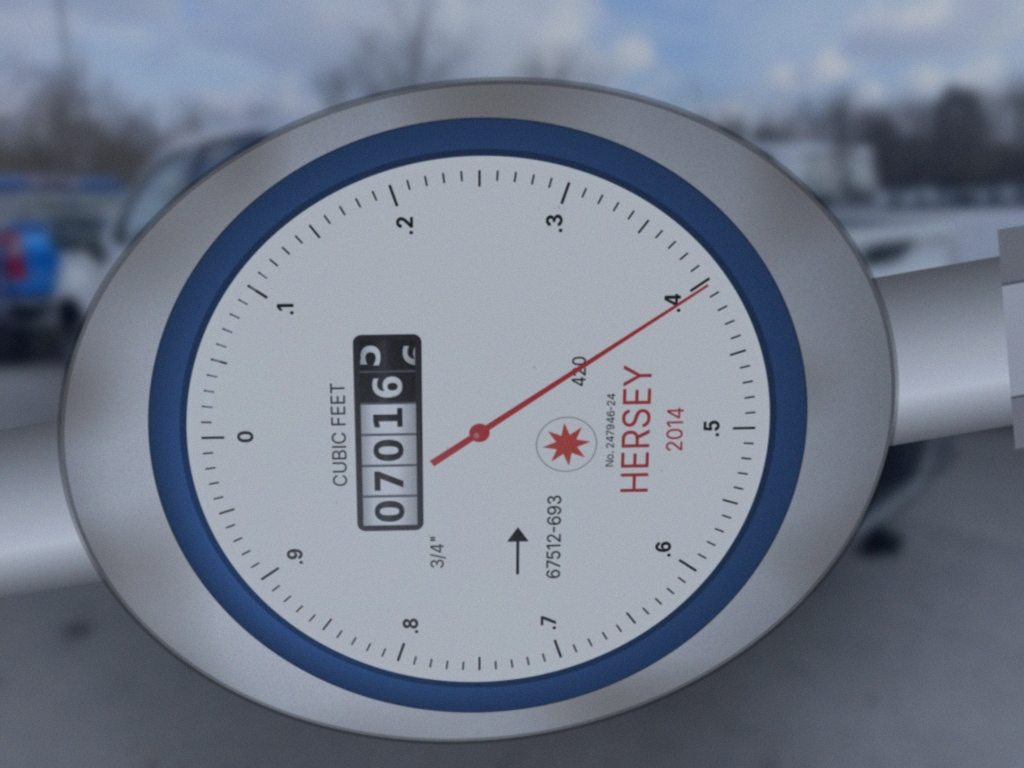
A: 70165.40 ft³
